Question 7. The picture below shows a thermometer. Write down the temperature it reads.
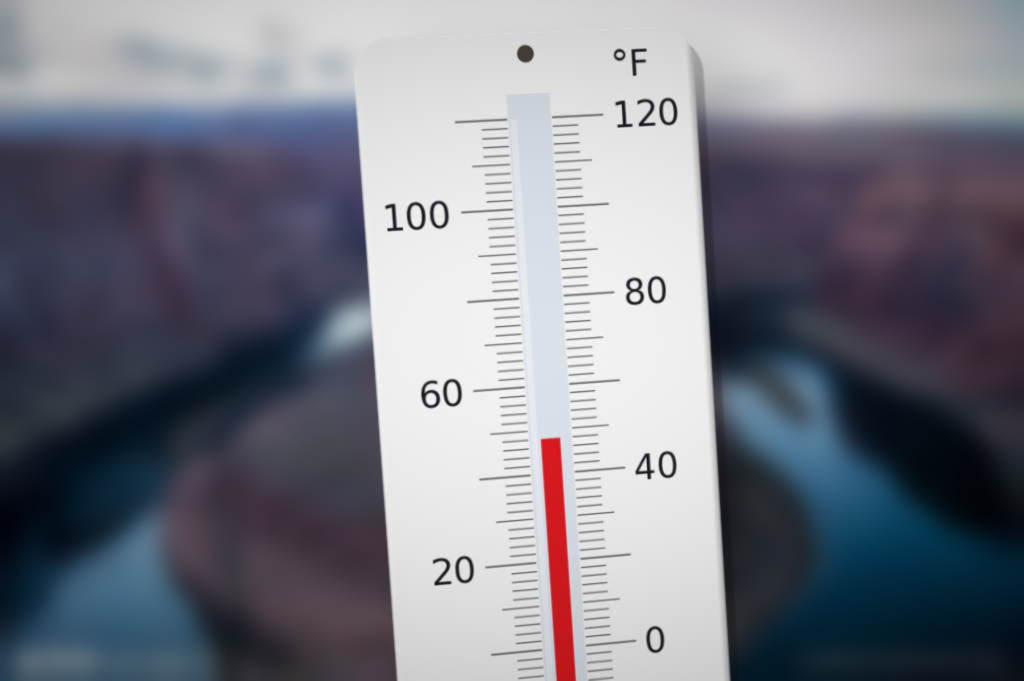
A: 48 °F
